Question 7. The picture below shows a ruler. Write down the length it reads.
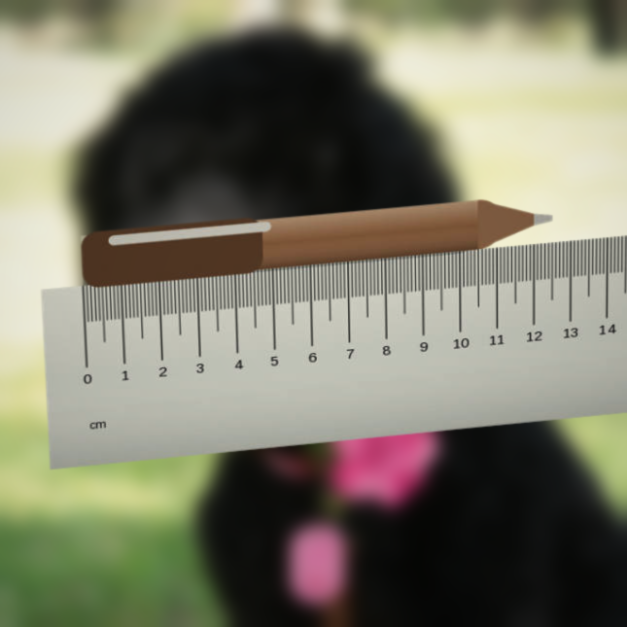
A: 12.5 cm
